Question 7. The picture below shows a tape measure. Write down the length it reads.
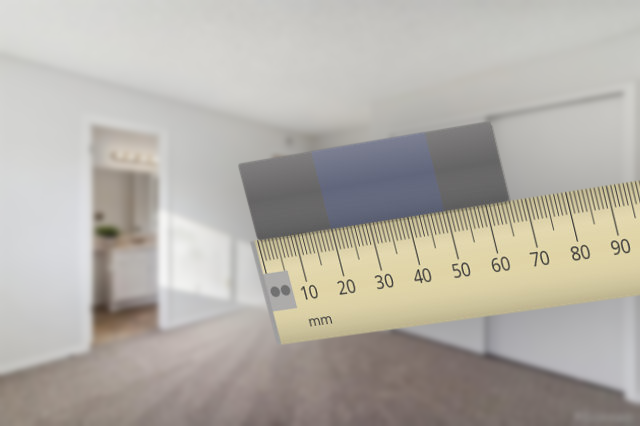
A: 66 mm
